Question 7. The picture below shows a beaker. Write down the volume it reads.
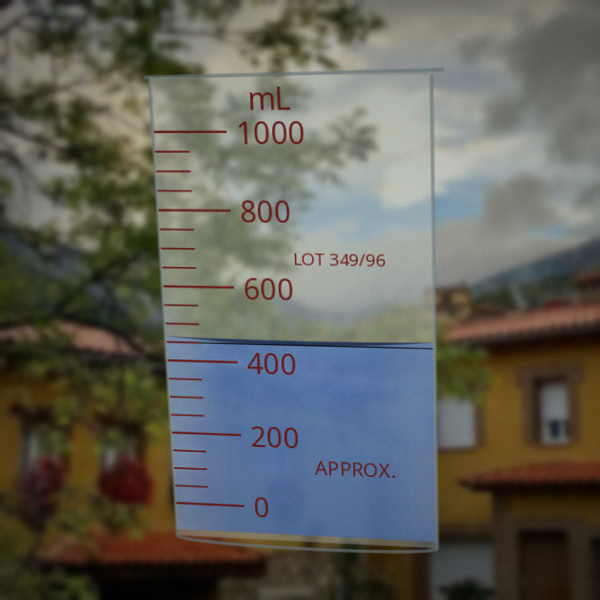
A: 450 mL
